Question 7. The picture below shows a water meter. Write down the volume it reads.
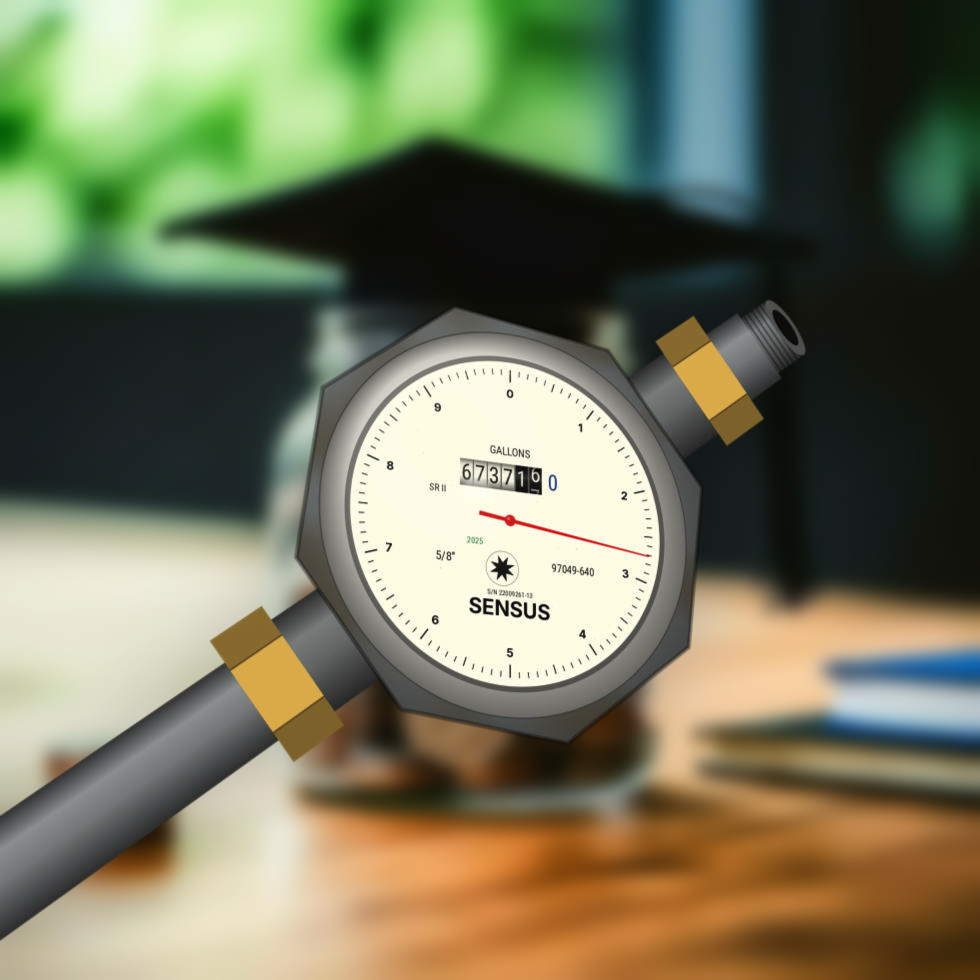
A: 6737162.7 gal
